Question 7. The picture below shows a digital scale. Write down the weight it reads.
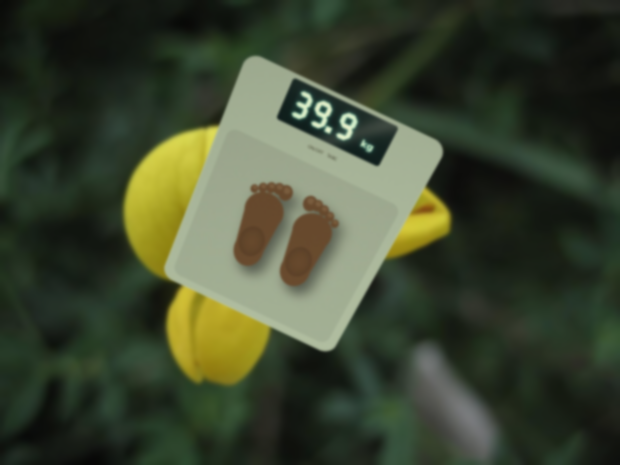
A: 39.9 kg
